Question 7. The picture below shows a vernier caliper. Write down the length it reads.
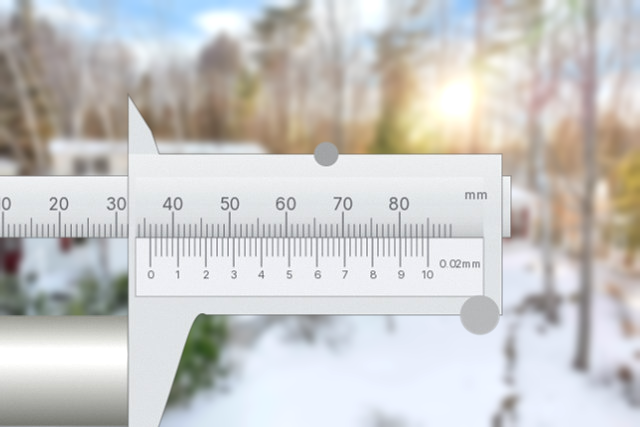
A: 36.0 mm
